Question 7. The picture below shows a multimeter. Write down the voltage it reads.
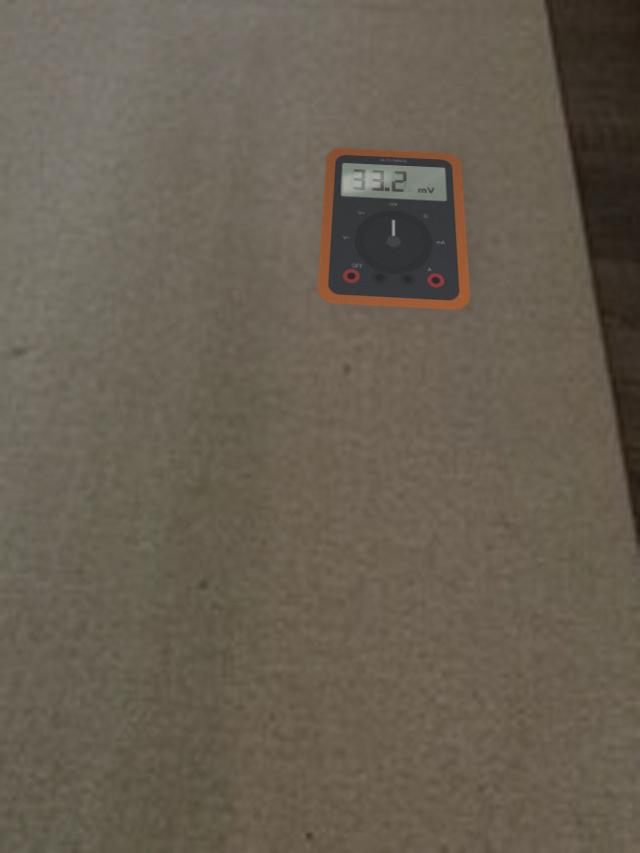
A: 33.2 mV
